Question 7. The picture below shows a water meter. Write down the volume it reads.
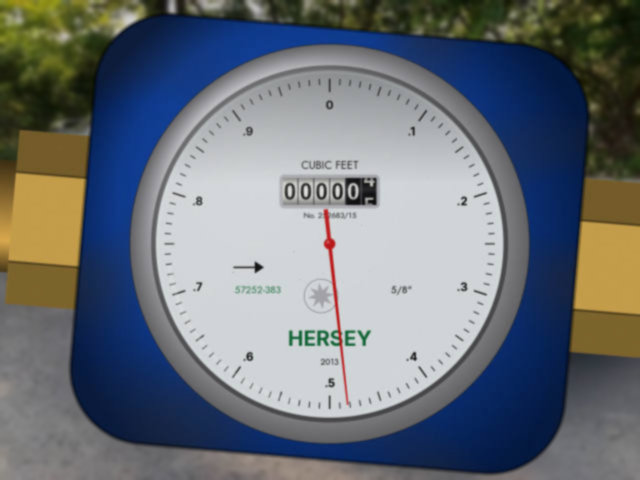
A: 4.48 ft³
